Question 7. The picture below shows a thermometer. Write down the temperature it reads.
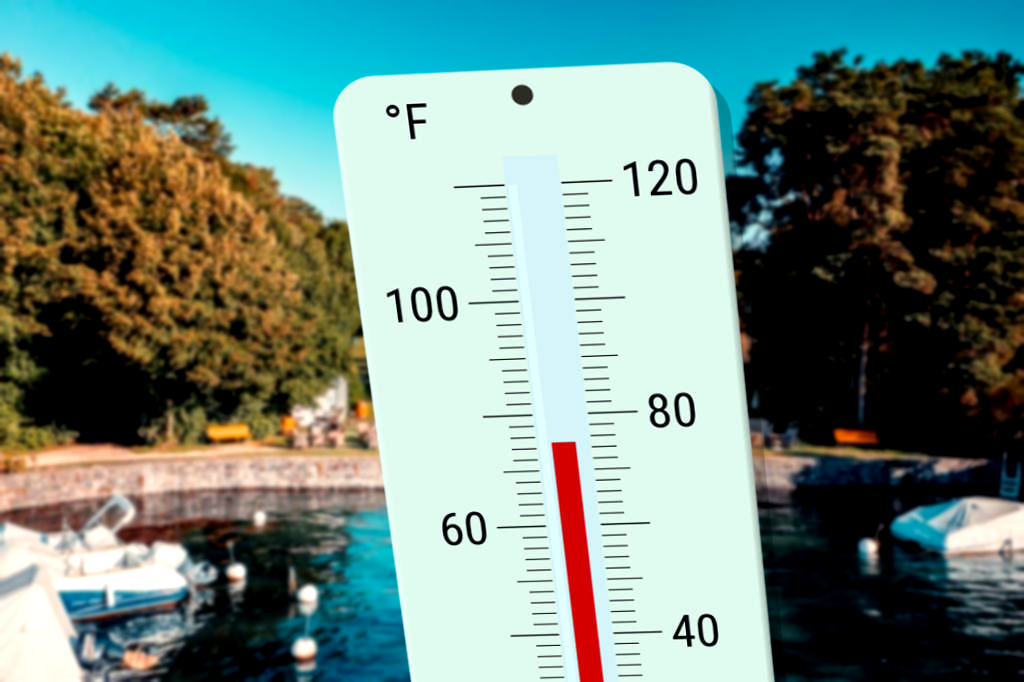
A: 75 °F
